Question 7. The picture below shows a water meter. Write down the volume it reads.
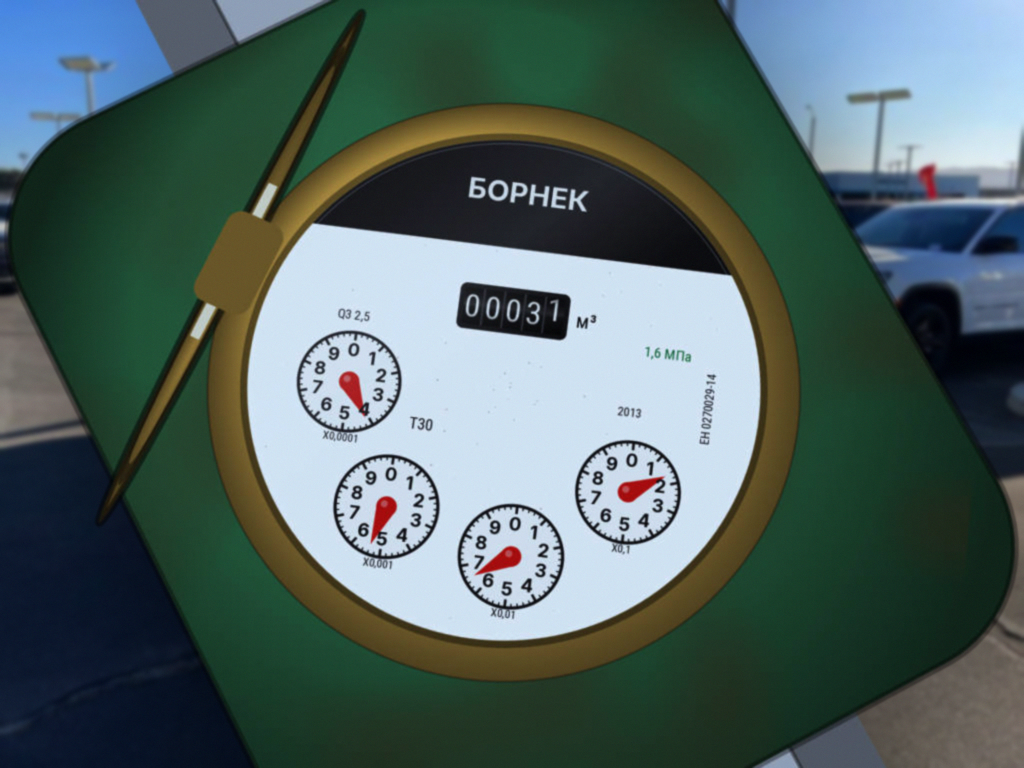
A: 31.1654 m³
